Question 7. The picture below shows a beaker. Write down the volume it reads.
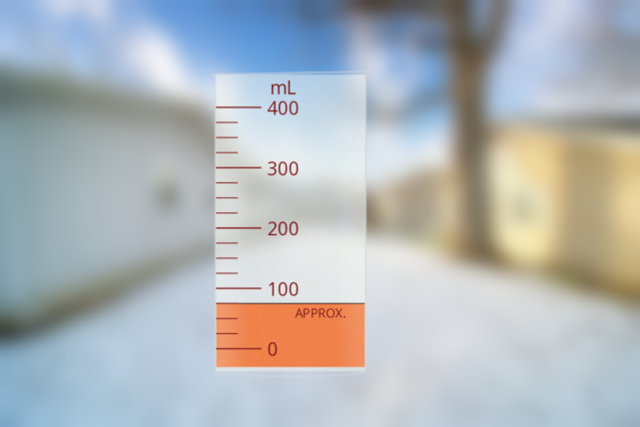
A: 75 mL
